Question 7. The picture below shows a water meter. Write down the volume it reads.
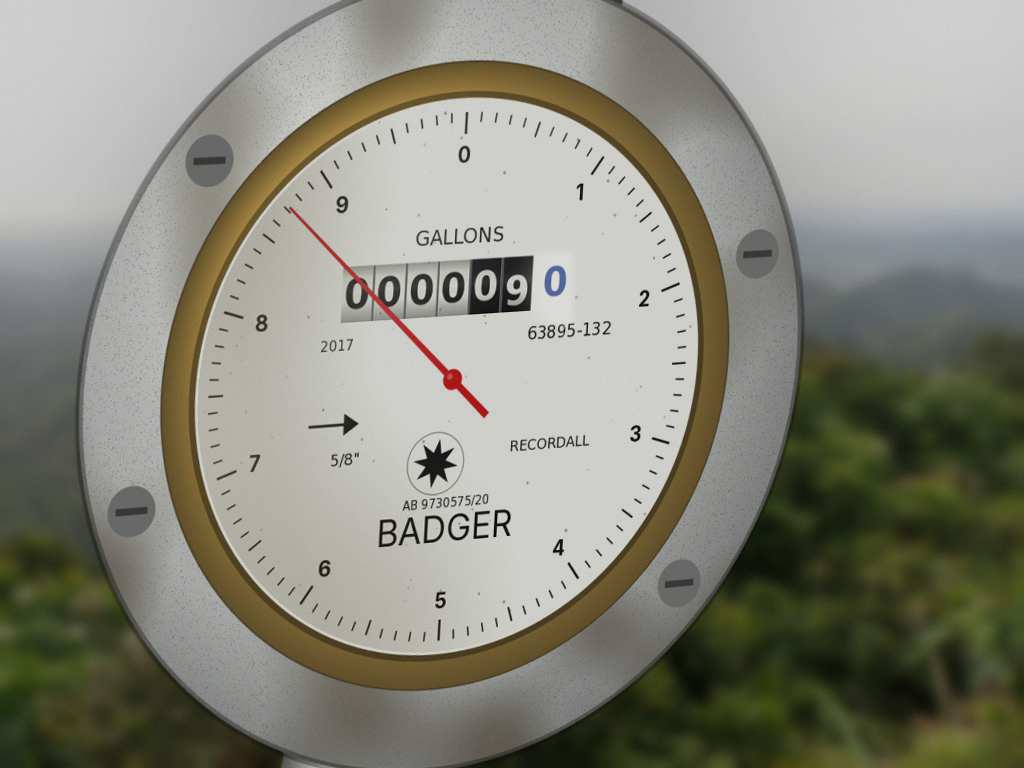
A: 88.7 gal
